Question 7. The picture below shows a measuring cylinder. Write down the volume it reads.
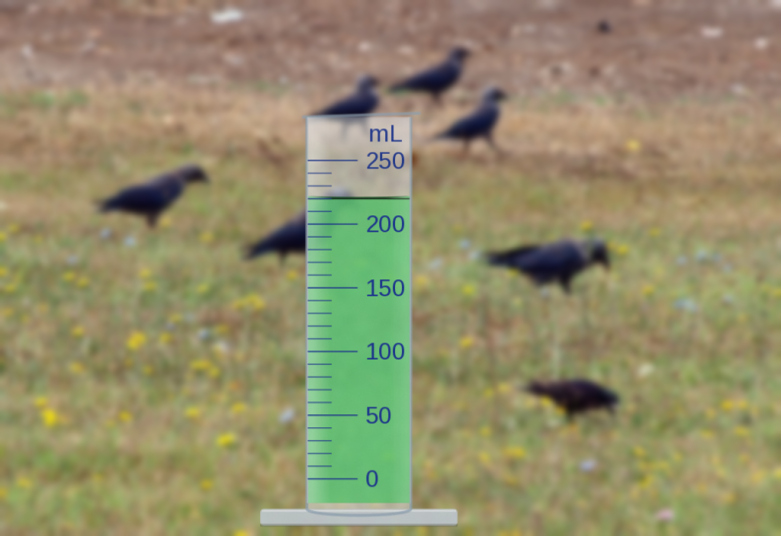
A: 220 mL
